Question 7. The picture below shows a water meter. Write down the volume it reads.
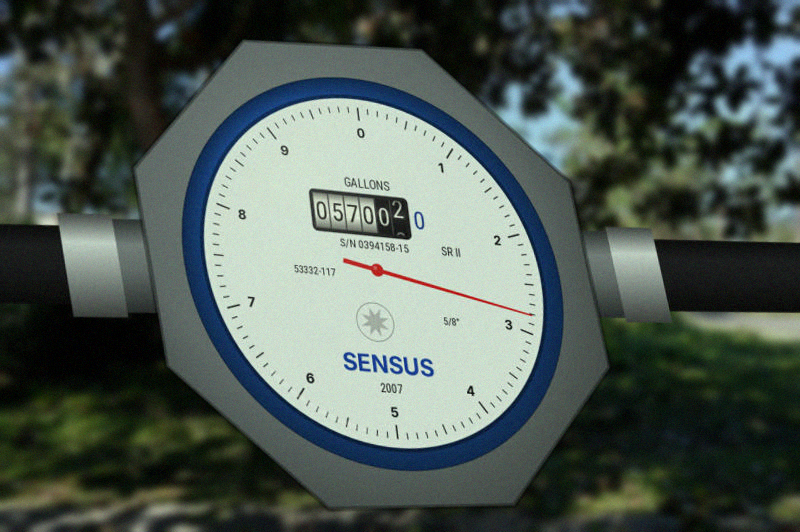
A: 570022.8 gal
